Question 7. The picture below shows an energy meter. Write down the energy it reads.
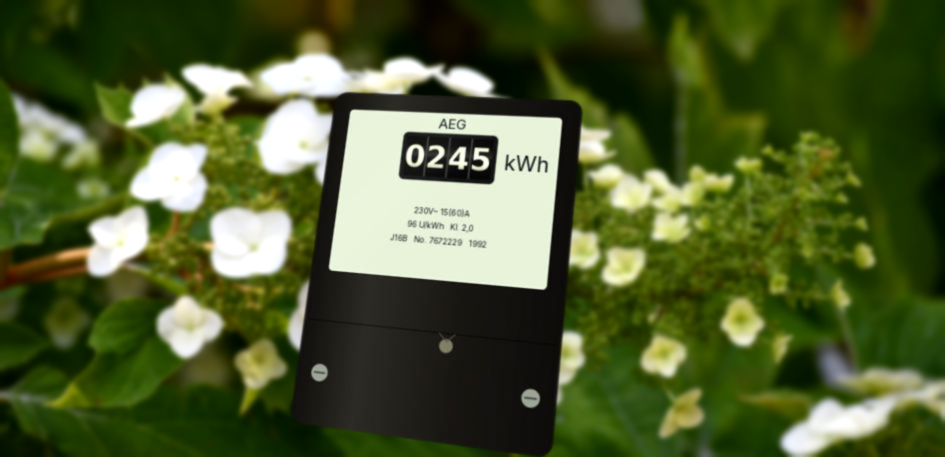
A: 245 kWh
